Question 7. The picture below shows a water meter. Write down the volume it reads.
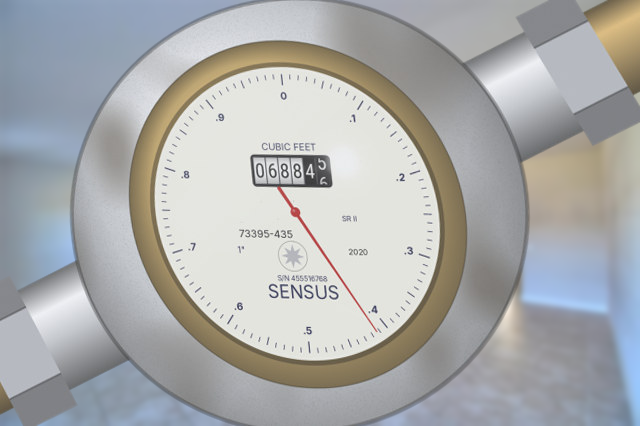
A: 68845.41 ft³
